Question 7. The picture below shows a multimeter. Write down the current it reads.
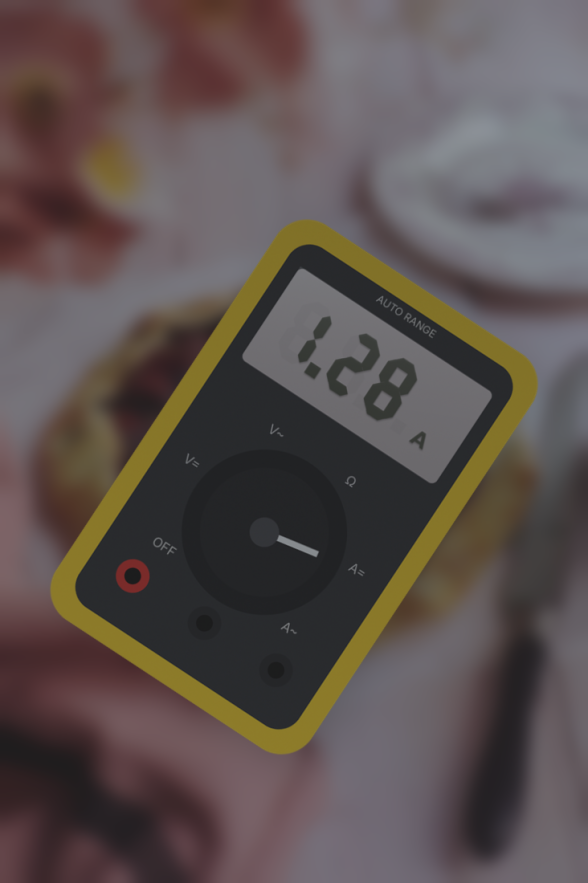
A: 1.28 A
